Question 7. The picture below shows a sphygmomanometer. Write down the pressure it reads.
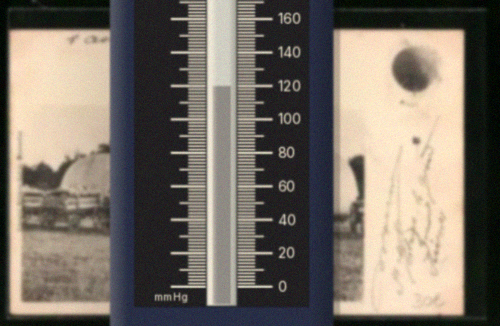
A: 120 mmHg
